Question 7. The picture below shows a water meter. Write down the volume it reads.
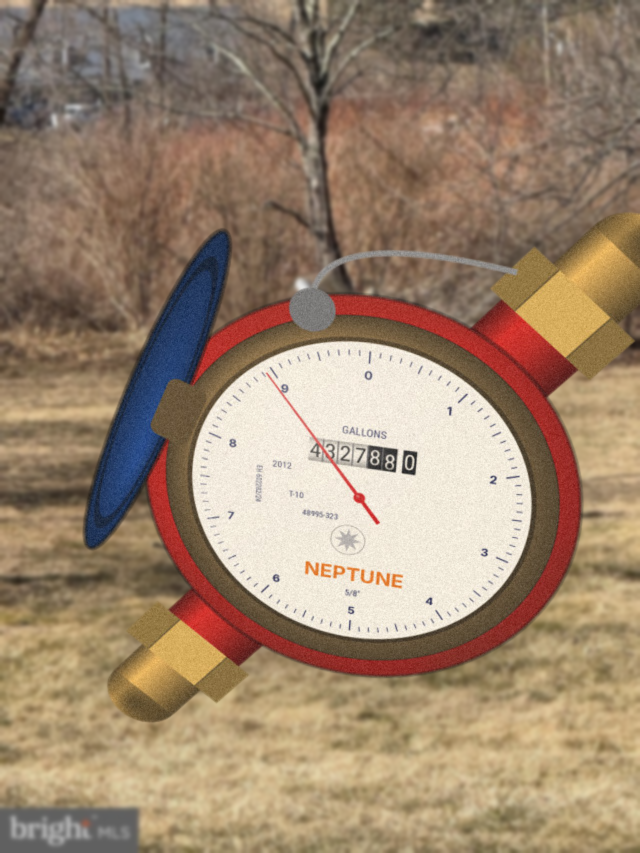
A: 4327878.9 gal
